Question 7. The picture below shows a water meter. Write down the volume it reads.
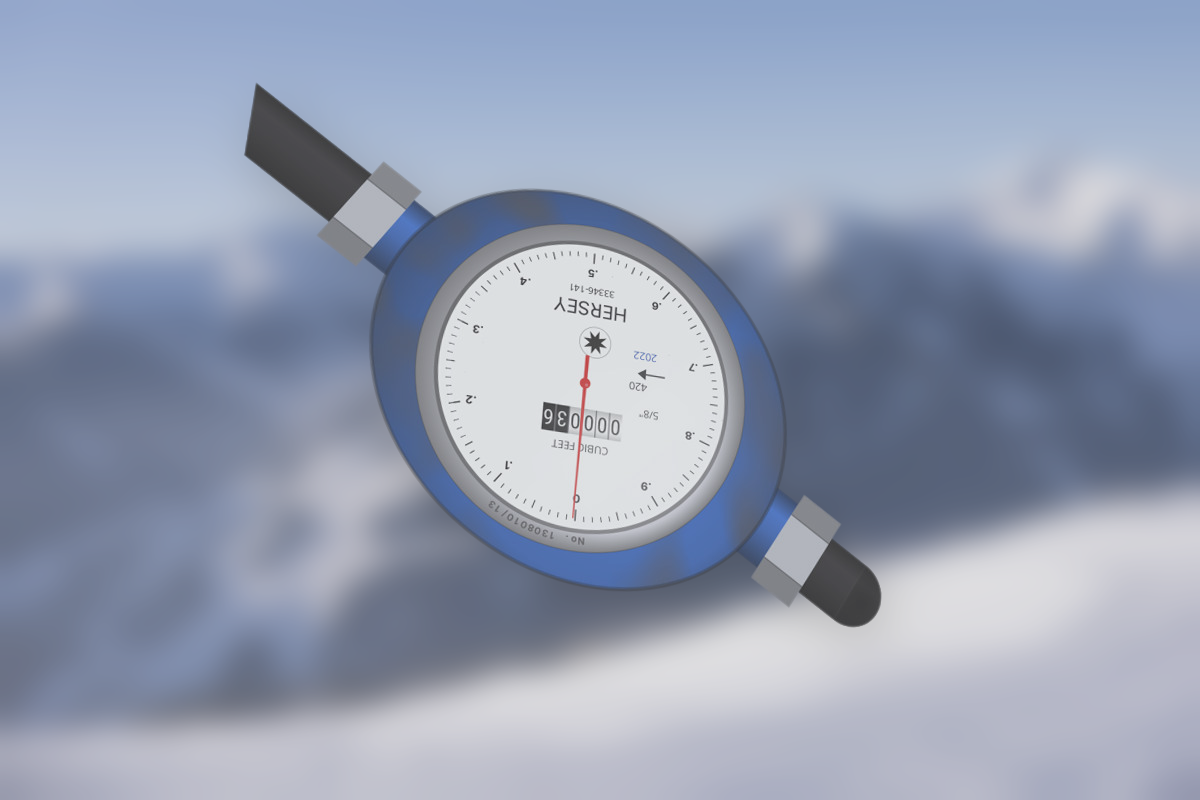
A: 36.00 ft³
